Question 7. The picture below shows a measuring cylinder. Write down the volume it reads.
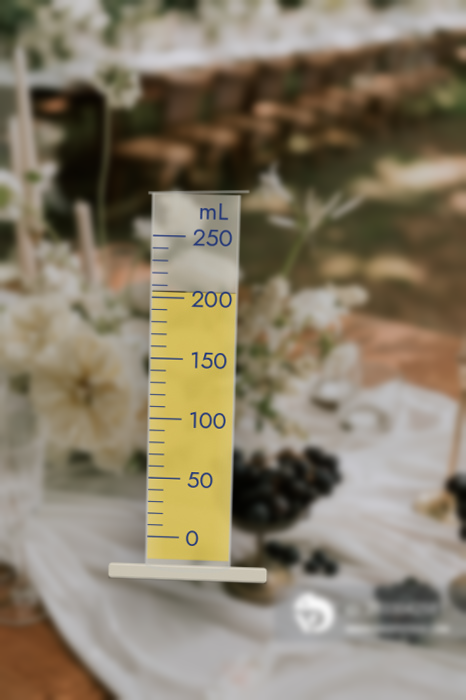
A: 205 mL
